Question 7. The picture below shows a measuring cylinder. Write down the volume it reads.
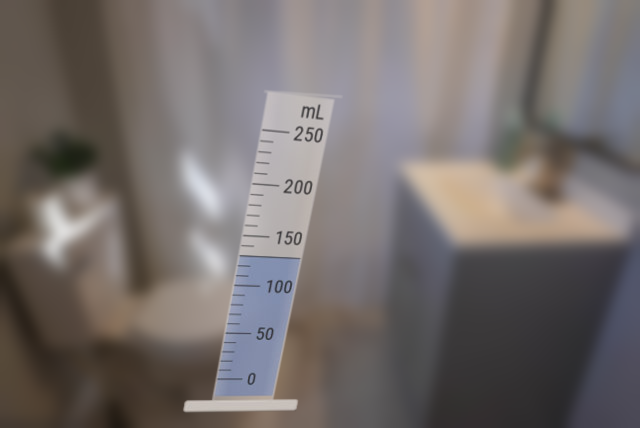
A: 130 mL
